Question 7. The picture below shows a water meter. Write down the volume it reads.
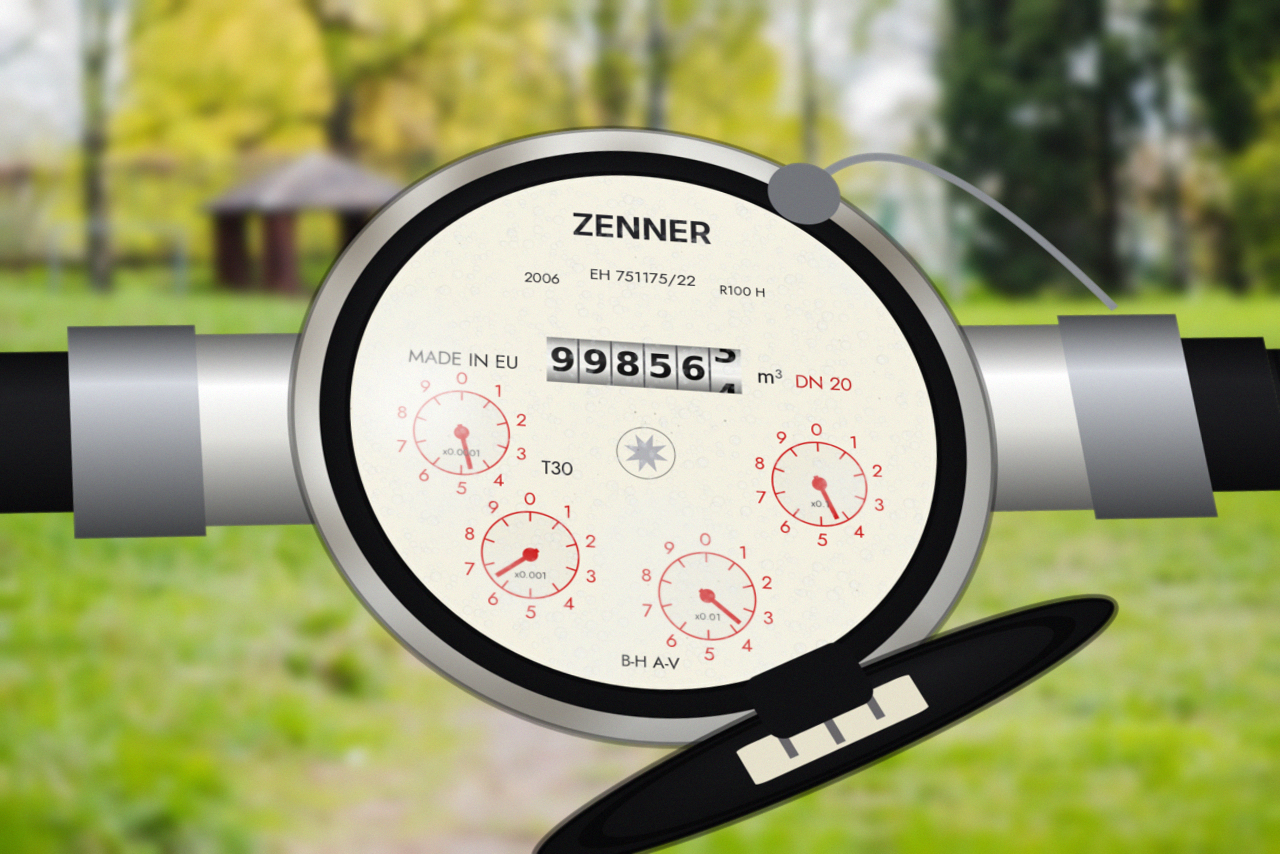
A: 998563.4364 m³
